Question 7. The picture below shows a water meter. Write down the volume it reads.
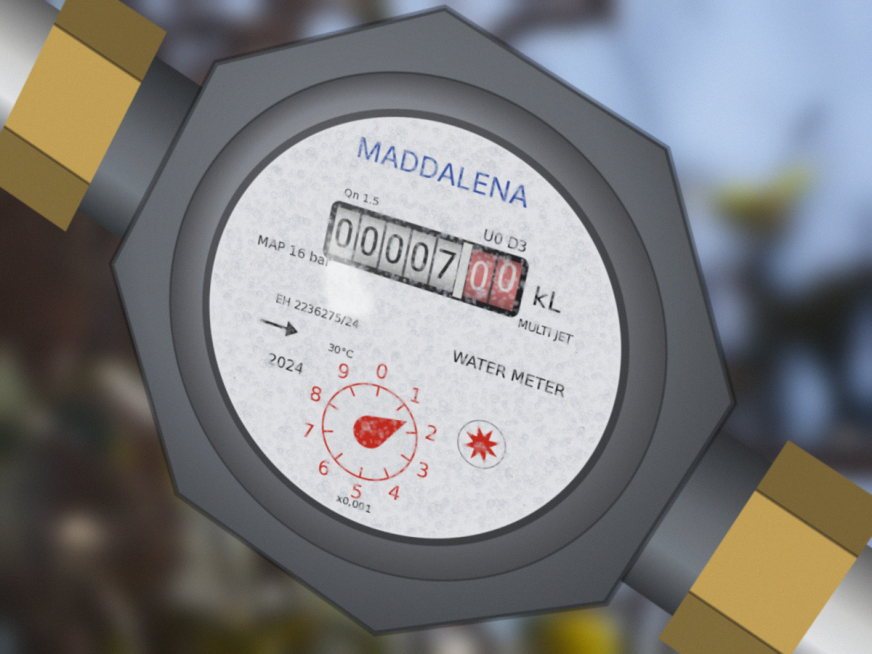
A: 7.001 kL
